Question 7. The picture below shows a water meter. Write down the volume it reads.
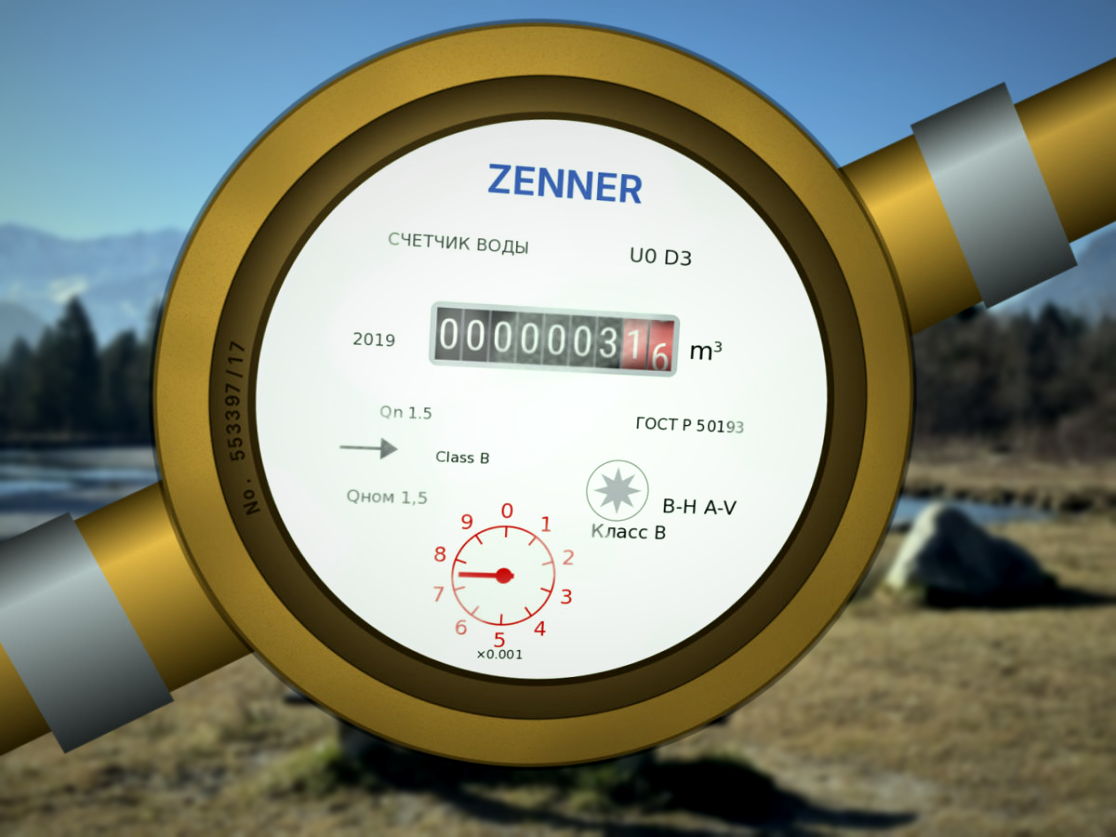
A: 3.157 m³
